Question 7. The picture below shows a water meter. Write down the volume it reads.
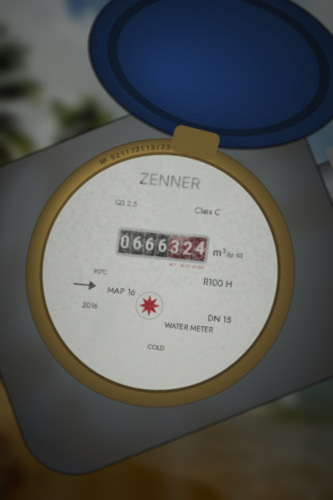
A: 666.324 m³
